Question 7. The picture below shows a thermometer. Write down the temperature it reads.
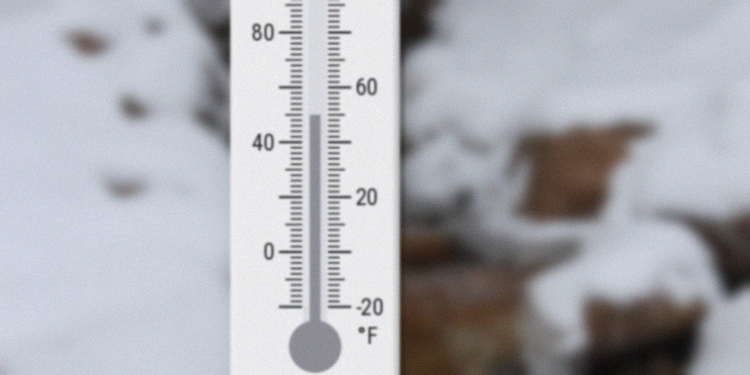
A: 50 °F
